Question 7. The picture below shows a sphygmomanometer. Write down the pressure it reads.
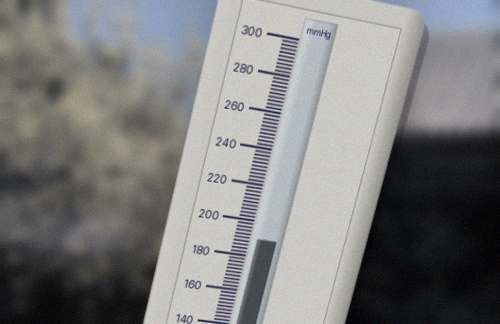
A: 190 mmHg
